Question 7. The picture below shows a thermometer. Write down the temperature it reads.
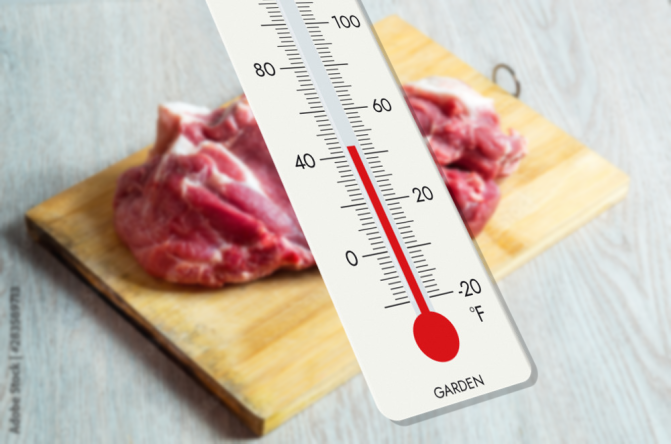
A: 44 °F
